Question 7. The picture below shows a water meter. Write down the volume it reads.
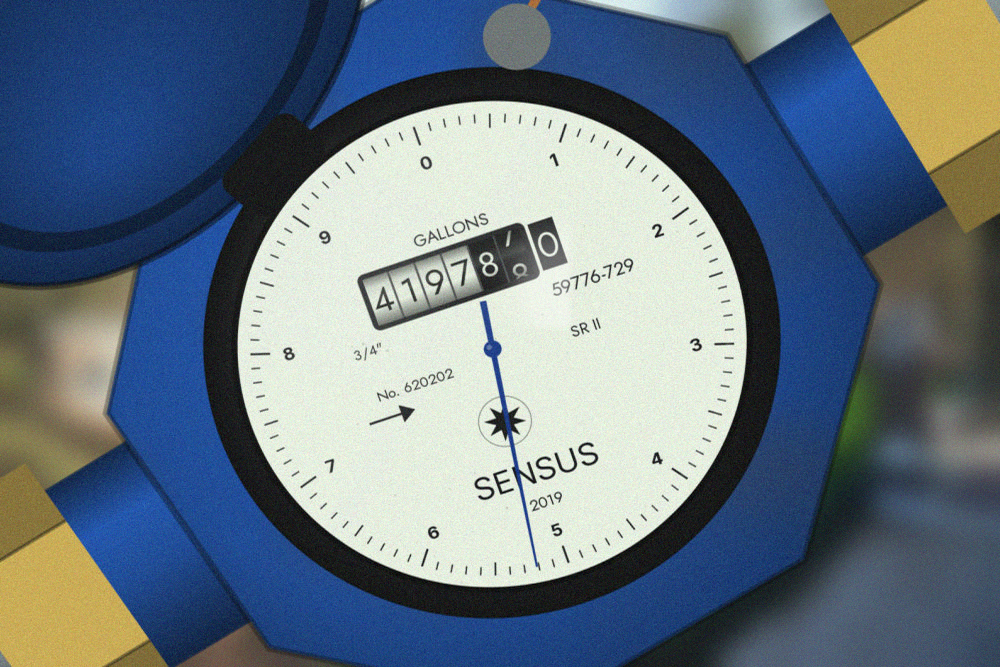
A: 4197875.2 gal
